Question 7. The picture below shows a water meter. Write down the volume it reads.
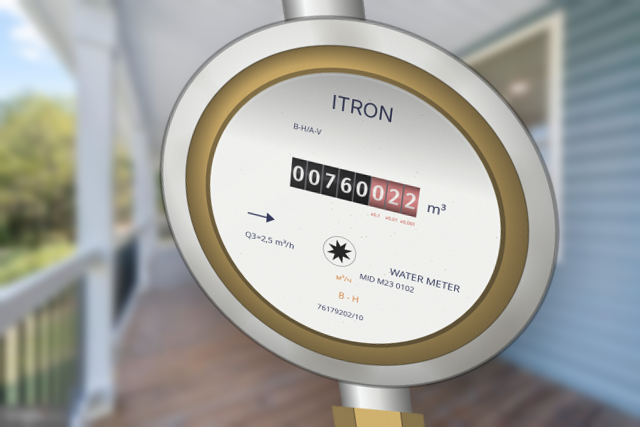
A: 760.022 m³
